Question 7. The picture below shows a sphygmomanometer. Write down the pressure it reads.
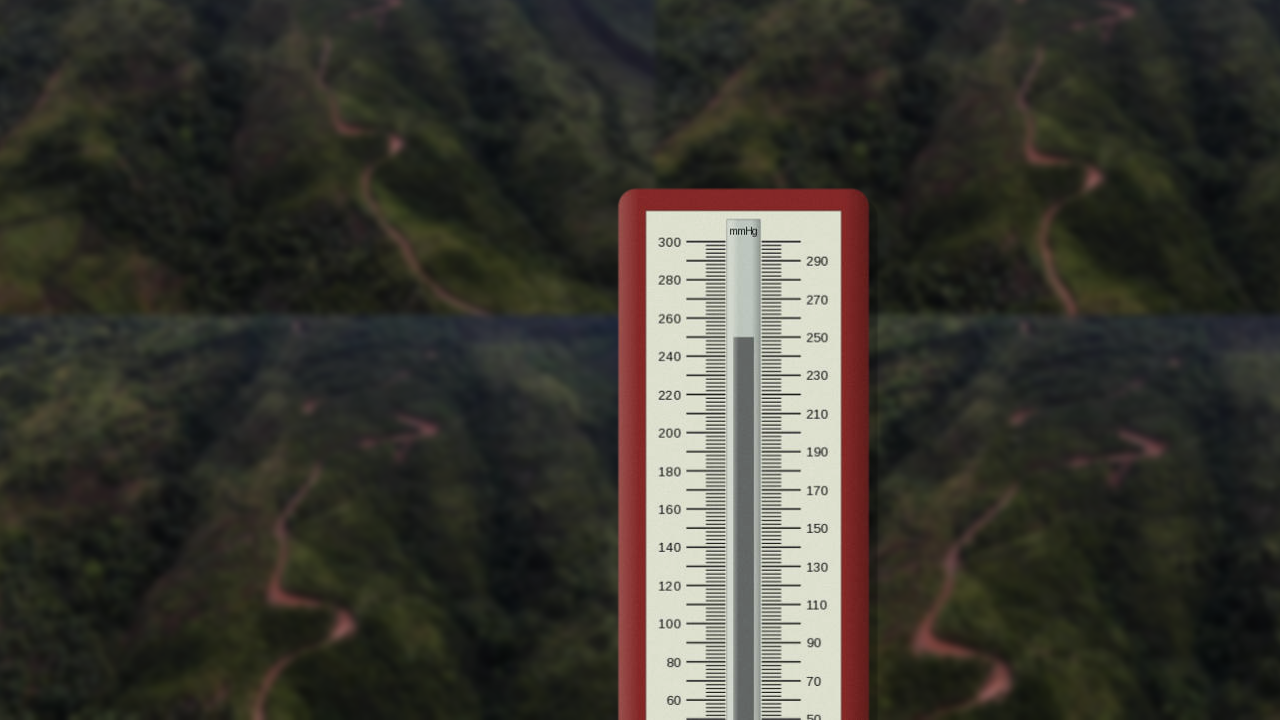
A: 250 mmHg
